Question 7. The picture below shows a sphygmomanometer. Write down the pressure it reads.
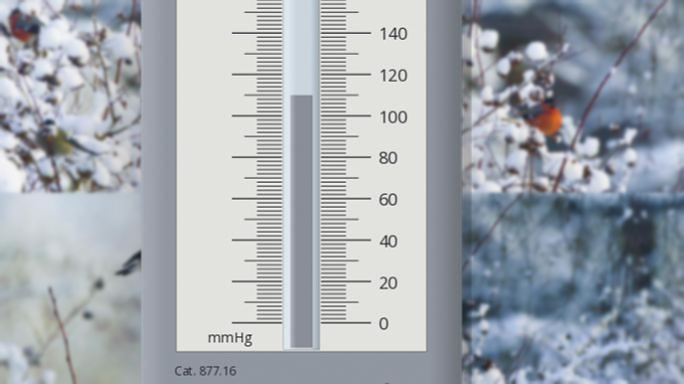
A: 110 mmHg
